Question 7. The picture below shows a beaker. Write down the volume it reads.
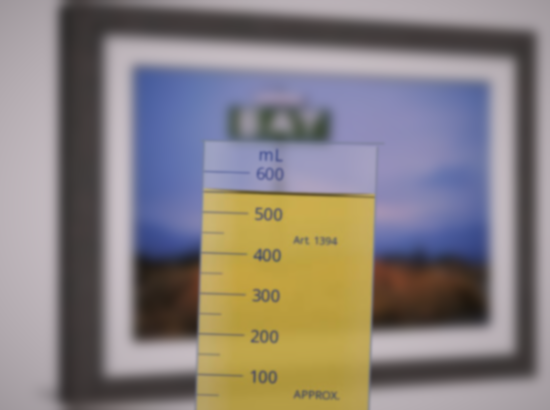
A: 550 mL
